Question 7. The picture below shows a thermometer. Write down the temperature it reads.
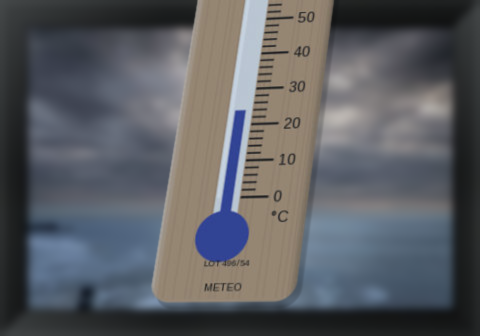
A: 24 °C
